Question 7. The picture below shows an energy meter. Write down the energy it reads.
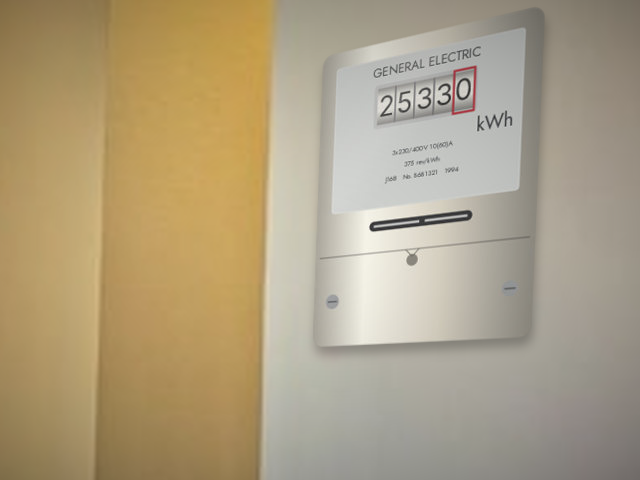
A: 2533.0 kWh
